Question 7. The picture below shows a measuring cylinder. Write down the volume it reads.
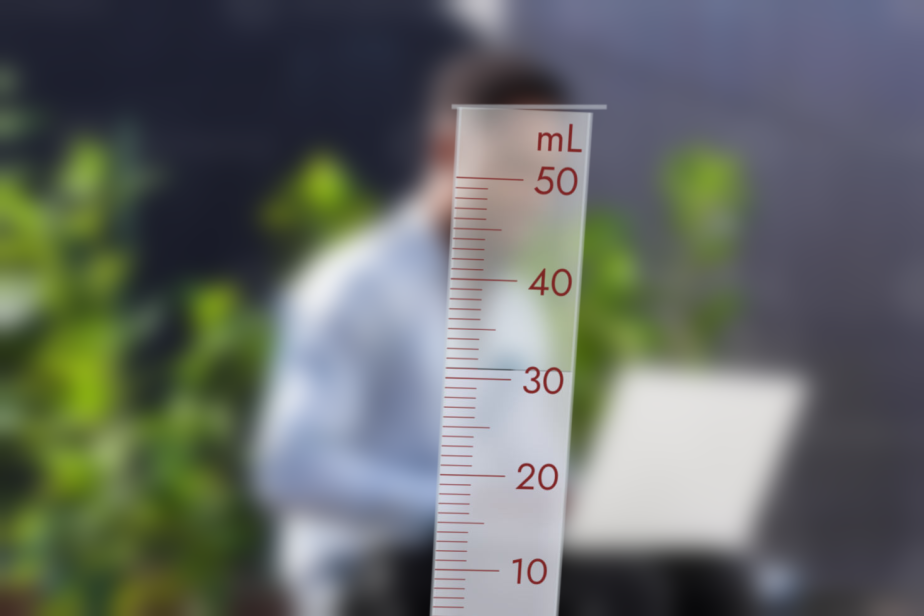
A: 31 mL
